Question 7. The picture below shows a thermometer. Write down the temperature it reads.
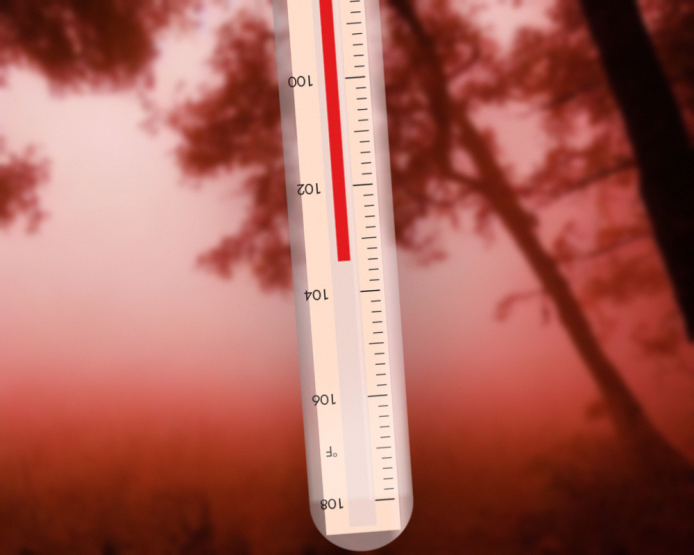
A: 103.4 °F
